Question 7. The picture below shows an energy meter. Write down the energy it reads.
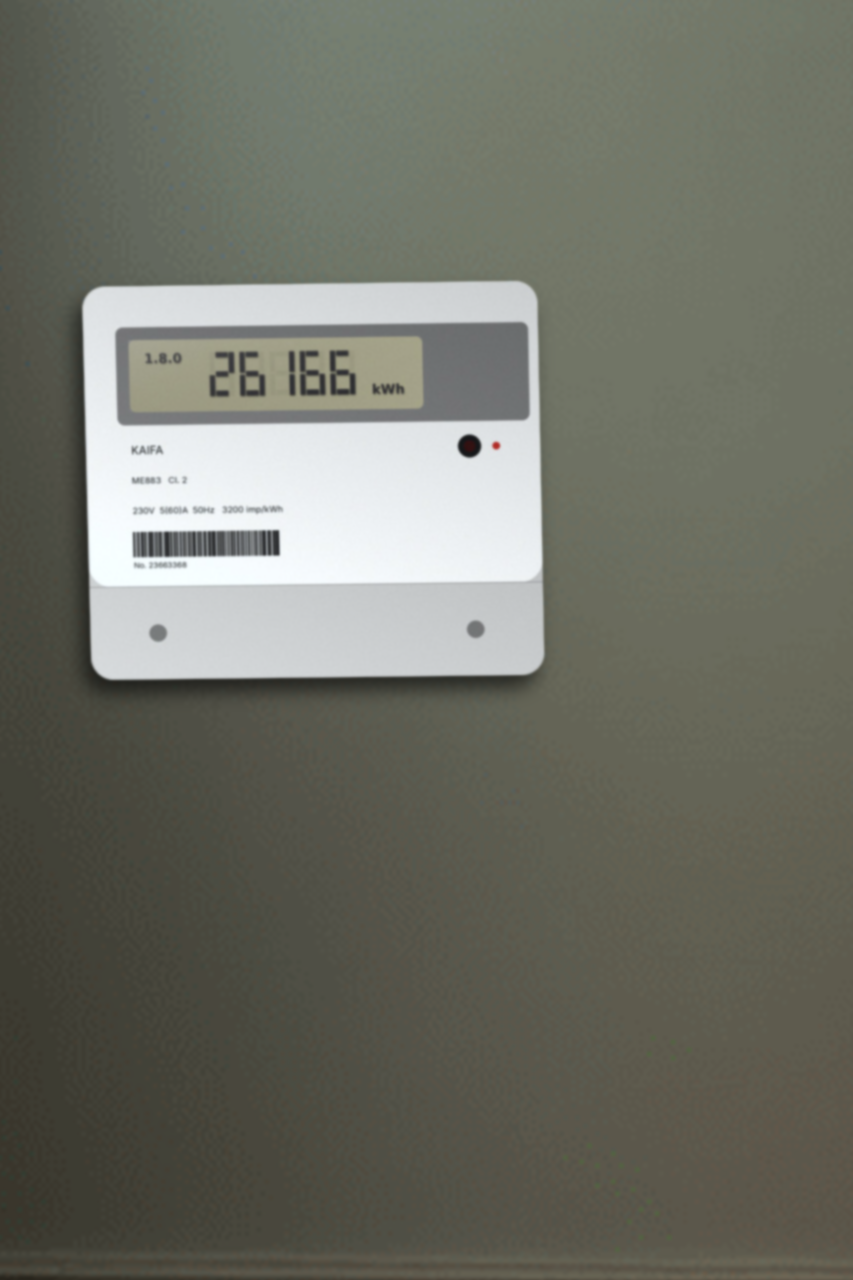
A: 26166 kWh
